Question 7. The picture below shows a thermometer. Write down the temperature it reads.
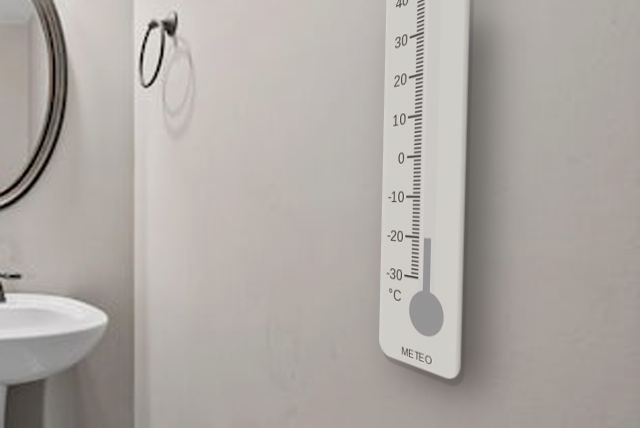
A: -20 °C
